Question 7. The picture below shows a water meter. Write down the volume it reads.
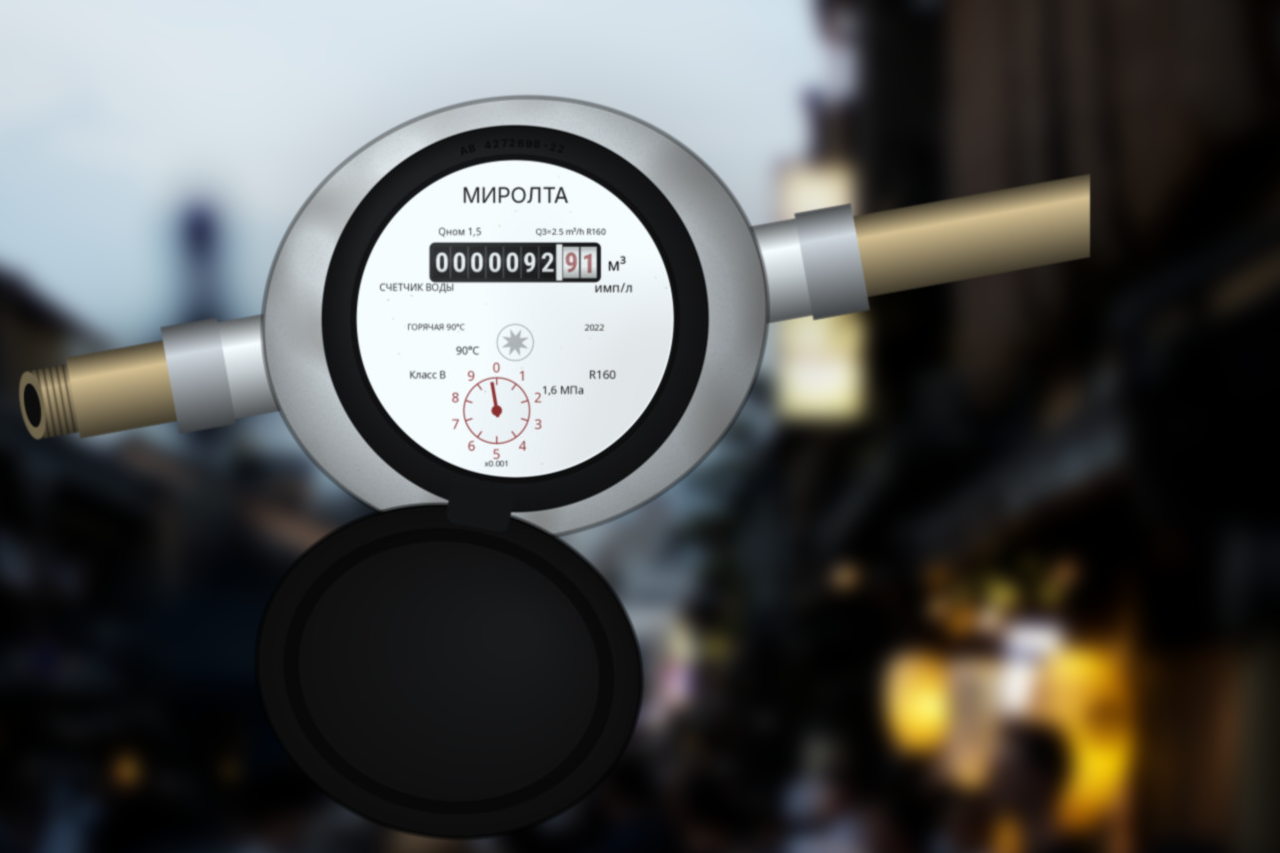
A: 92.909 m³
